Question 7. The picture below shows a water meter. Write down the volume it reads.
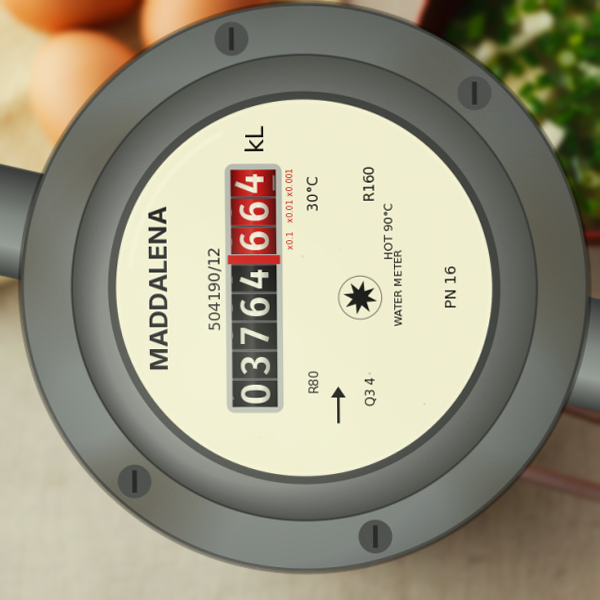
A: 3764.664 kL
